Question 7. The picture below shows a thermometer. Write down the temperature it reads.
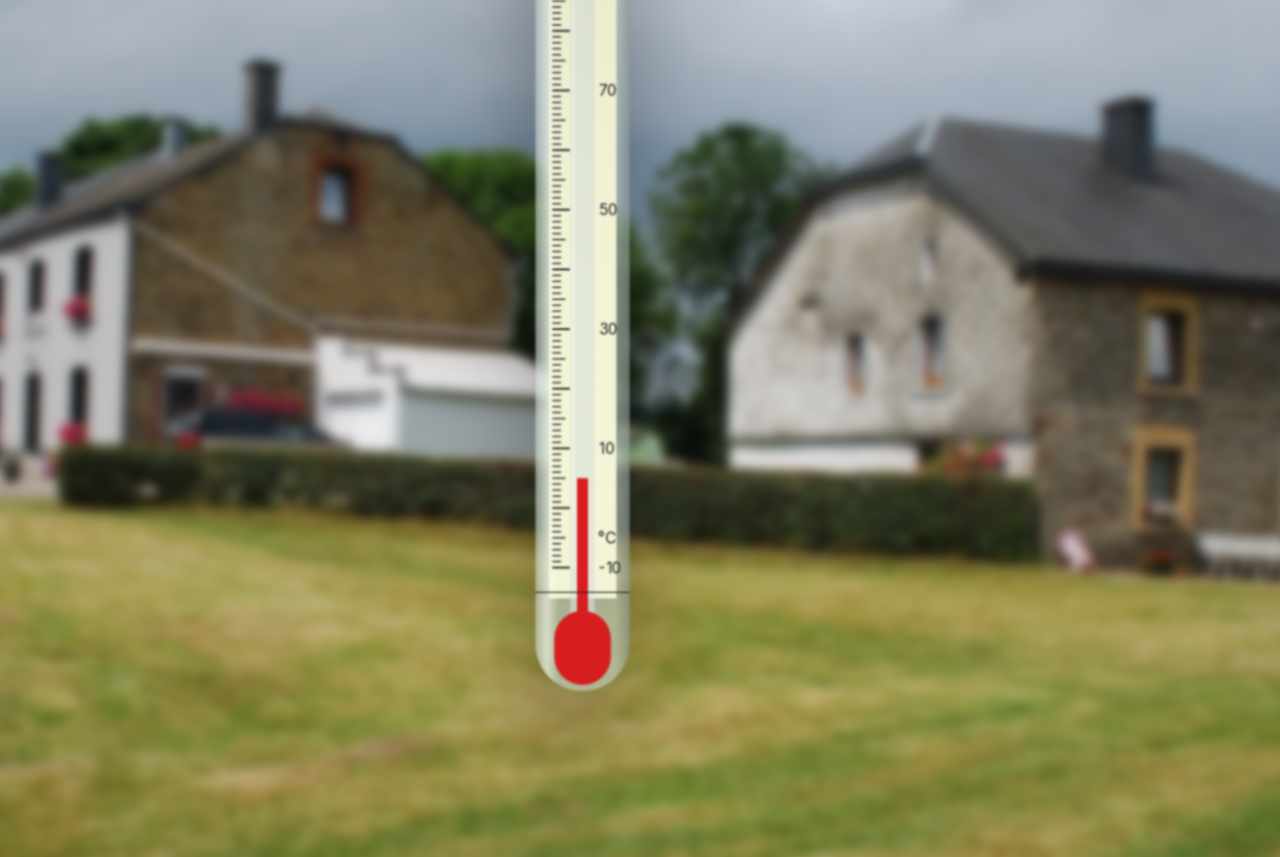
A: 5 °C
